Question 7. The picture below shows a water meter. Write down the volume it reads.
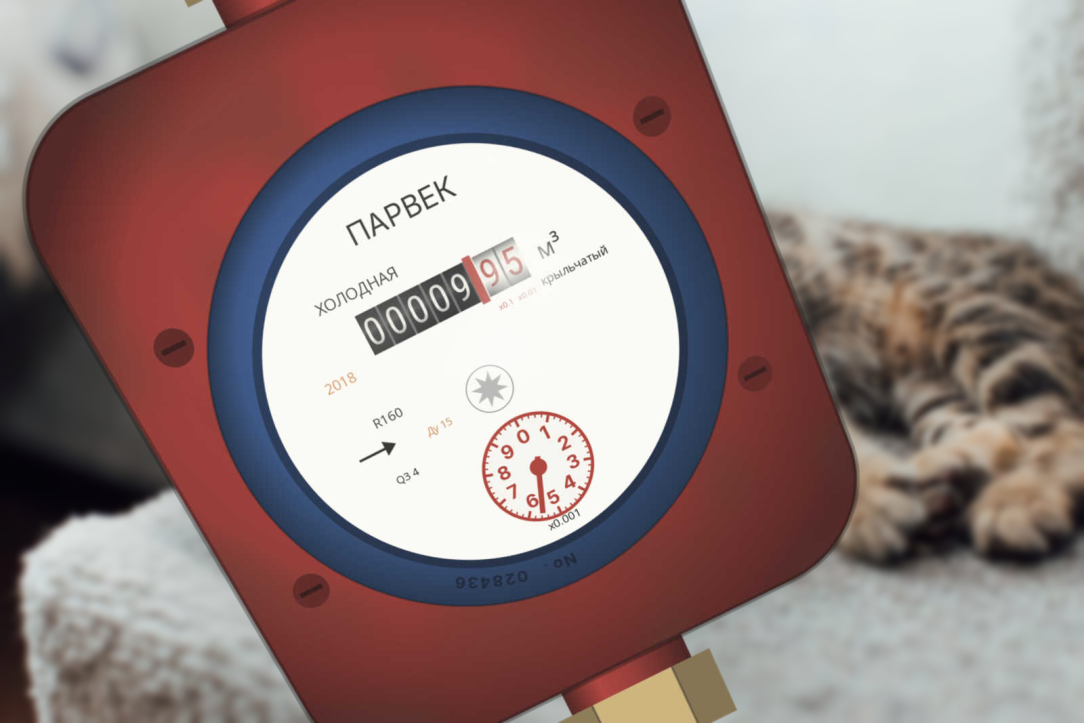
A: 9.955 m³
